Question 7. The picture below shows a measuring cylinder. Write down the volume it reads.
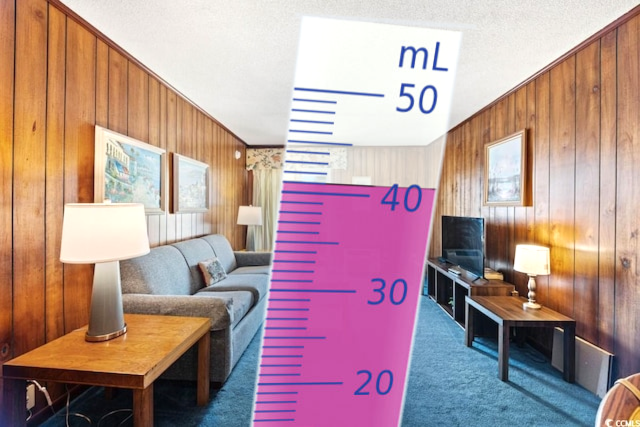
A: 41 mL
